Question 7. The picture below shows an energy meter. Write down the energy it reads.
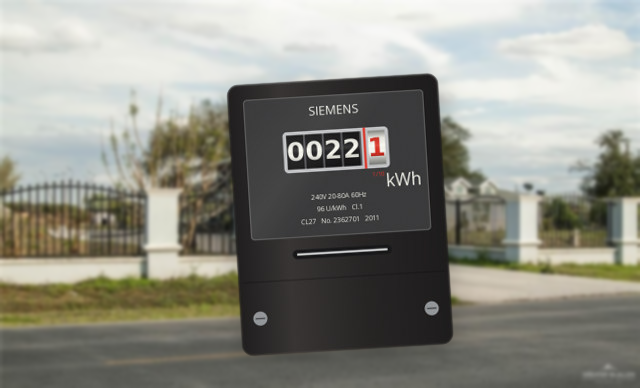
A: 22.1 kWh
